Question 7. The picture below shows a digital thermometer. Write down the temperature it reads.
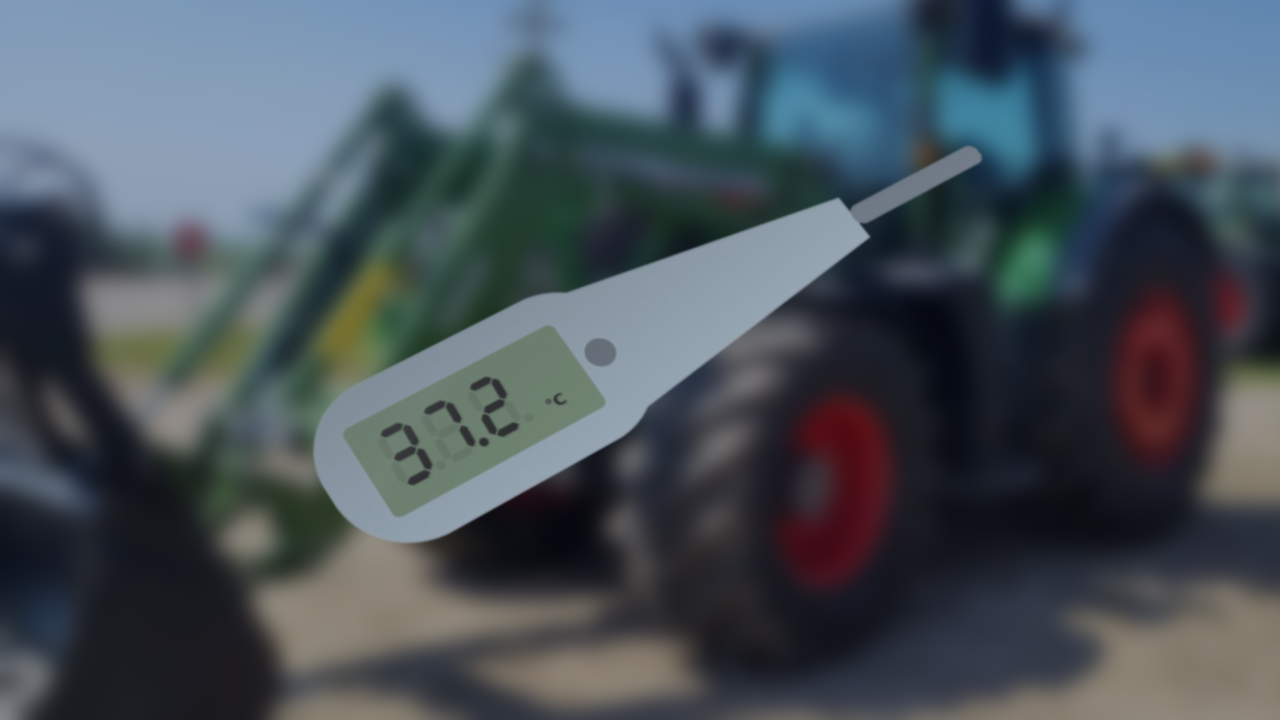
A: 37.2 °C
